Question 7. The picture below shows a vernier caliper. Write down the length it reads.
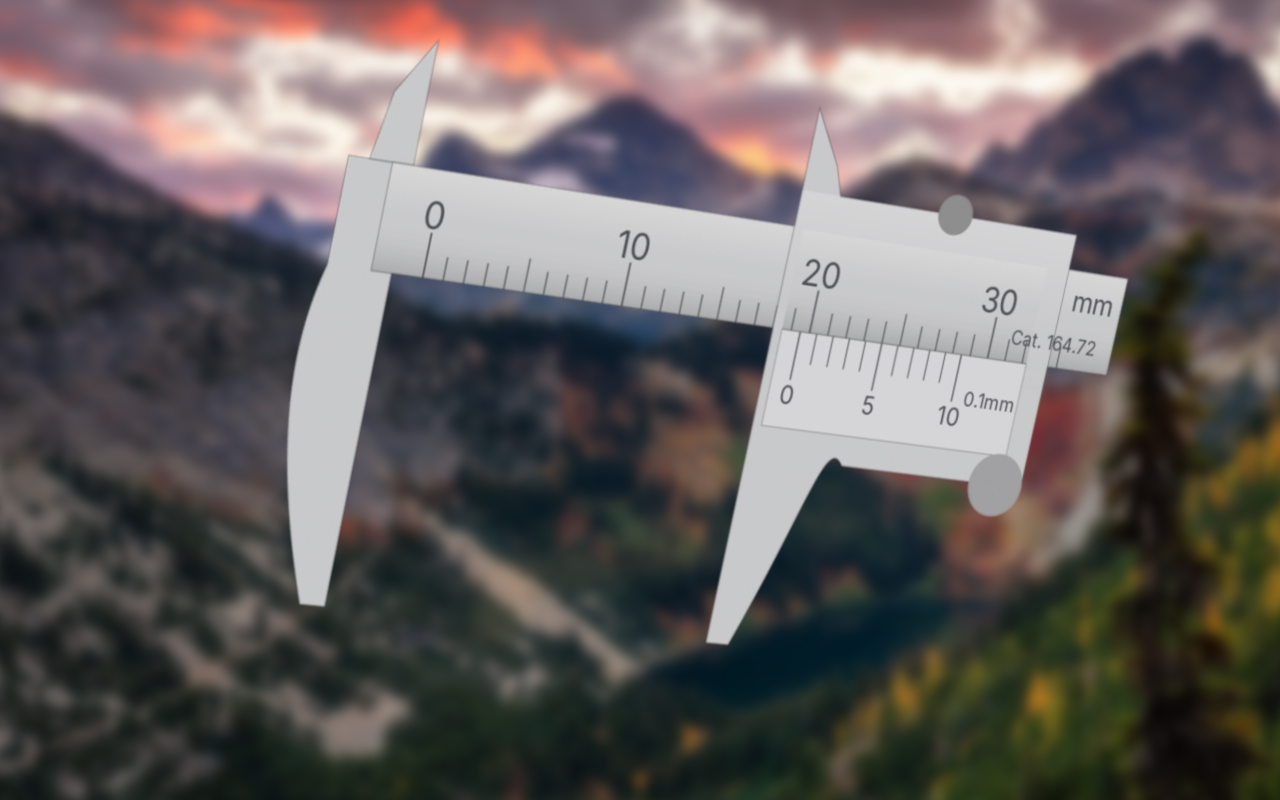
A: 19.5 mm
